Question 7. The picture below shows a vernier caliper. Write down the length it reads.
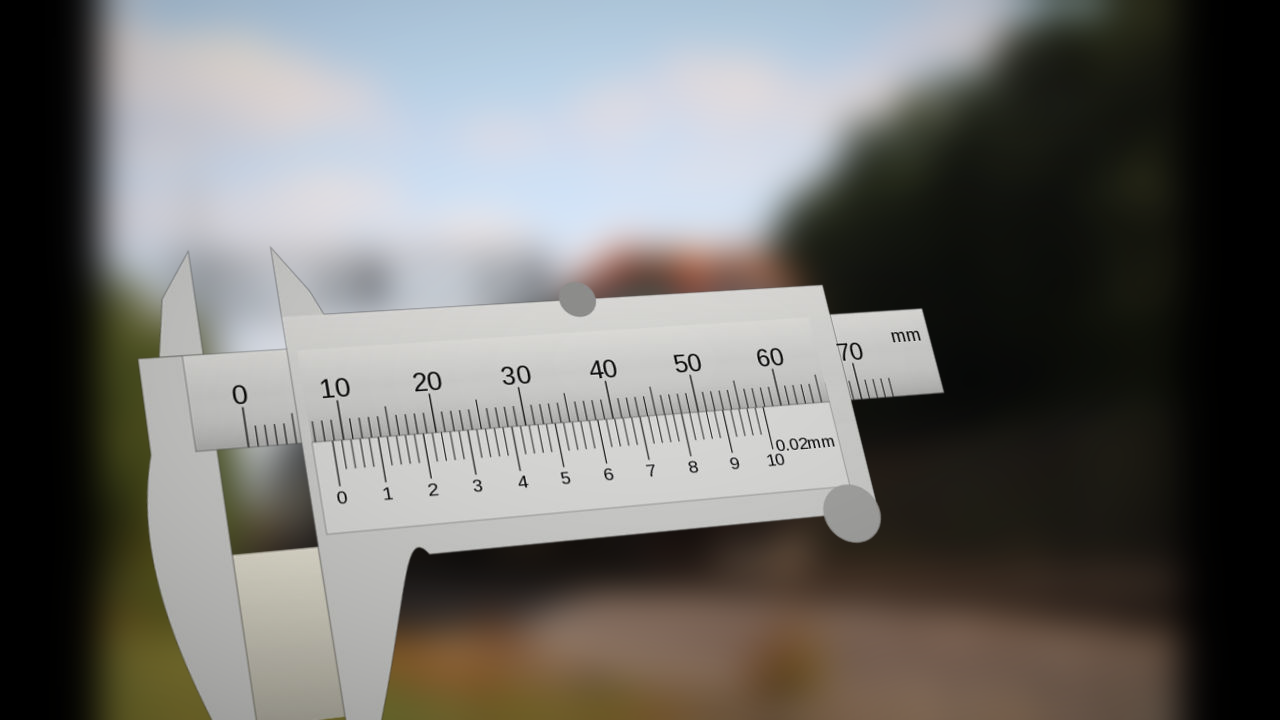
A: 8.8 mm
